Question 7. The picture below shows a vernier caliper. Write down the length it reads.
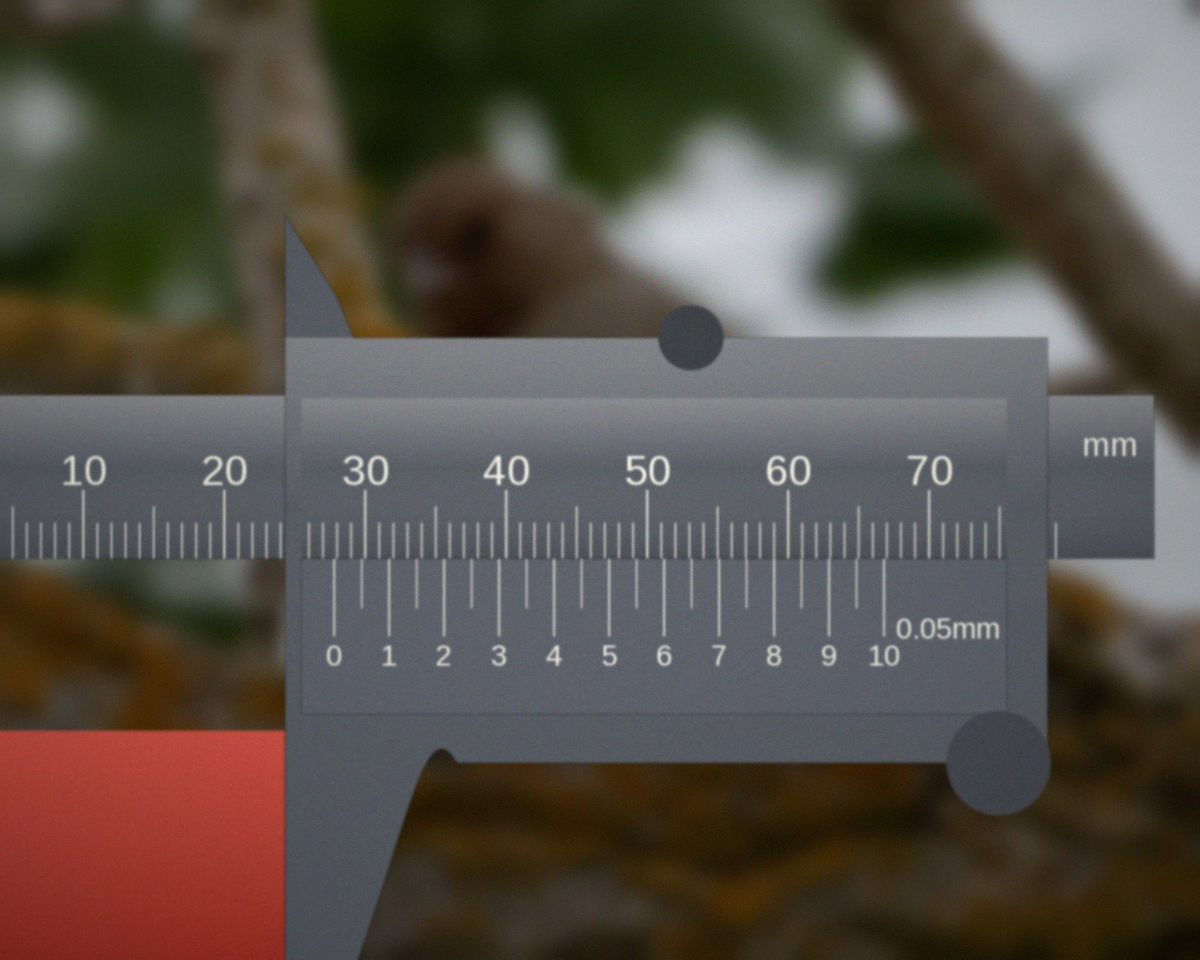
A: 27.8 mm
